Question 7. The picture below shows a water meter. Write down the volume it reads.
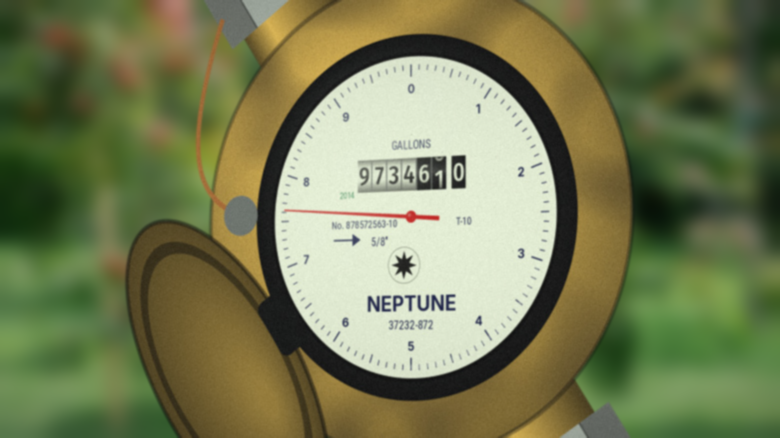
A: 9734607.6 gal
